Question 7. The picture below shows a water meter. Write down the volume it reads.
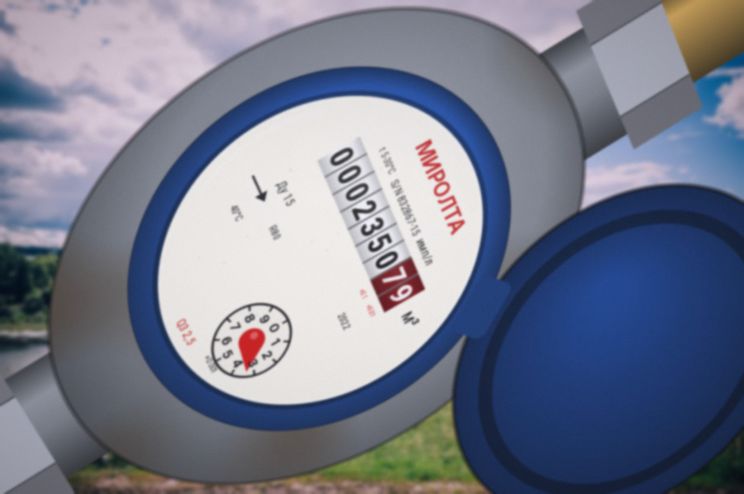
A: 2350.793 m³
